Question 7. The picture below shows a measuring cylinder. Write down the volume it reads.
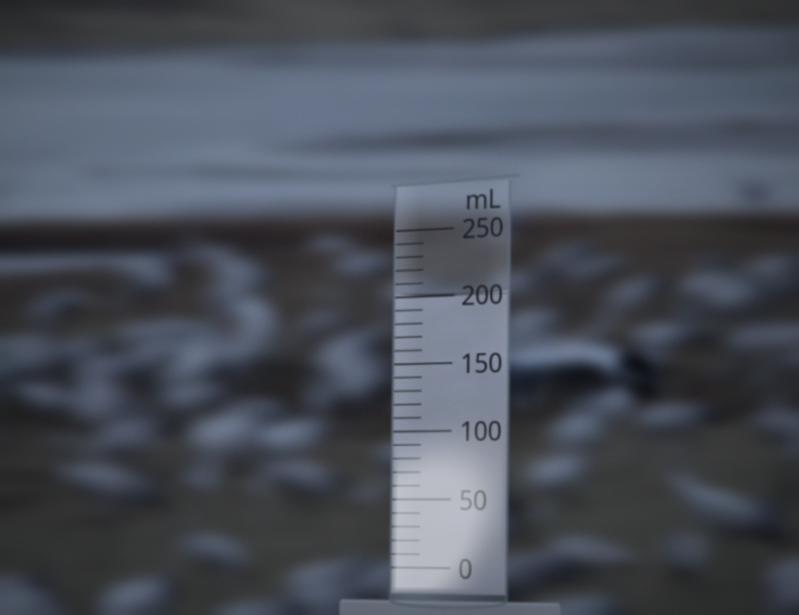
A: 200 mL
